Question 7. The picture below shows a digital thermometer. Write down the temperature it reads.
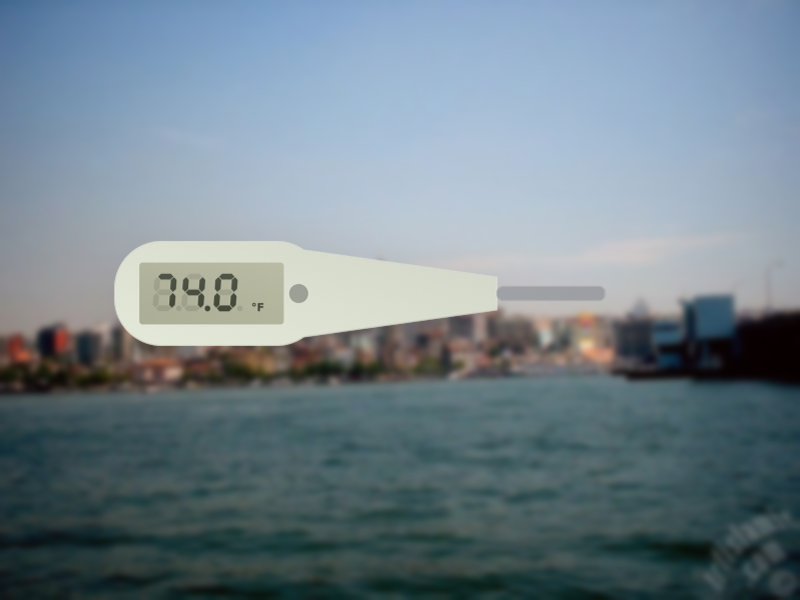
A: 74.0 °F
